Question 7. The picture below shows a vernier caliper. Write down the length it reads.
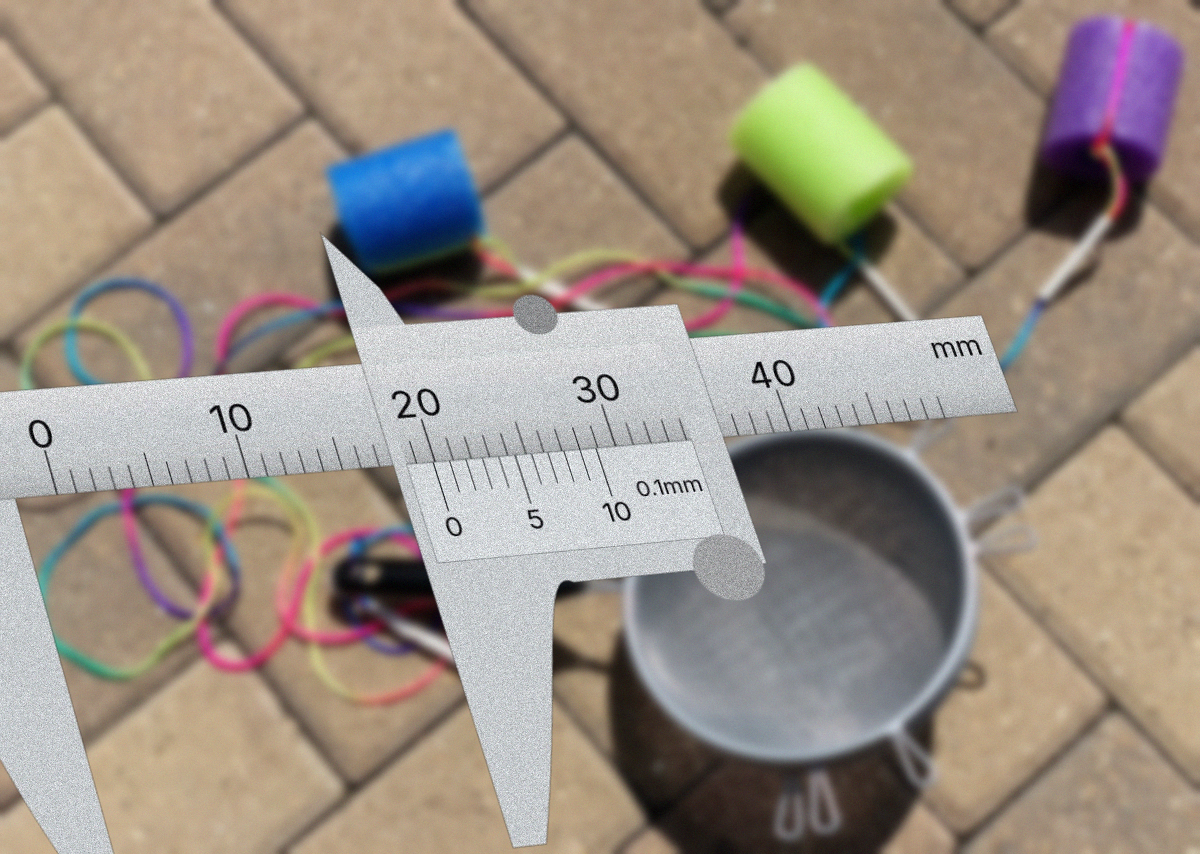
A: 19.9 mm
